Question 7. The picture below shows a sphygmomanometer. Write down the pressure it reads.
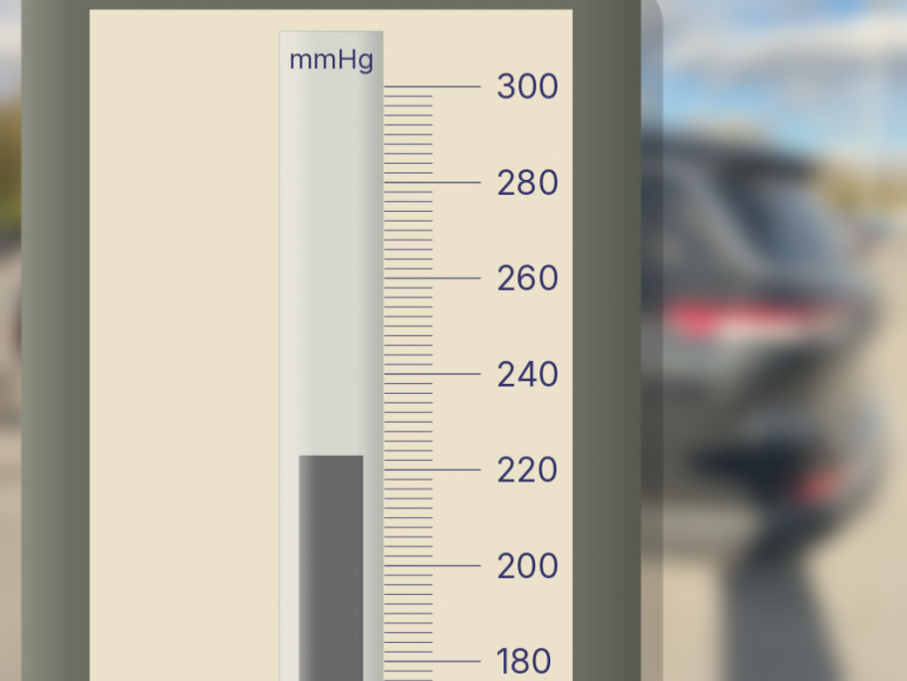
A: 223 mmHg
